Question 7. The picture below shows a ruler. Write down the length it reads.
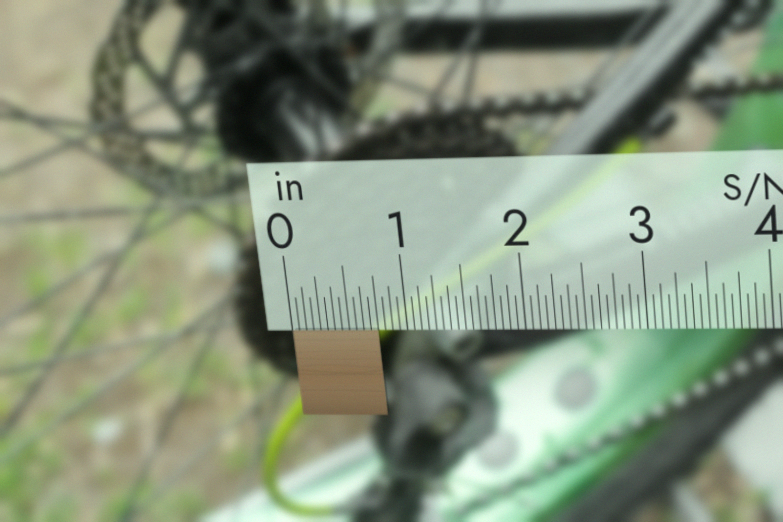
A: 0.75 in
